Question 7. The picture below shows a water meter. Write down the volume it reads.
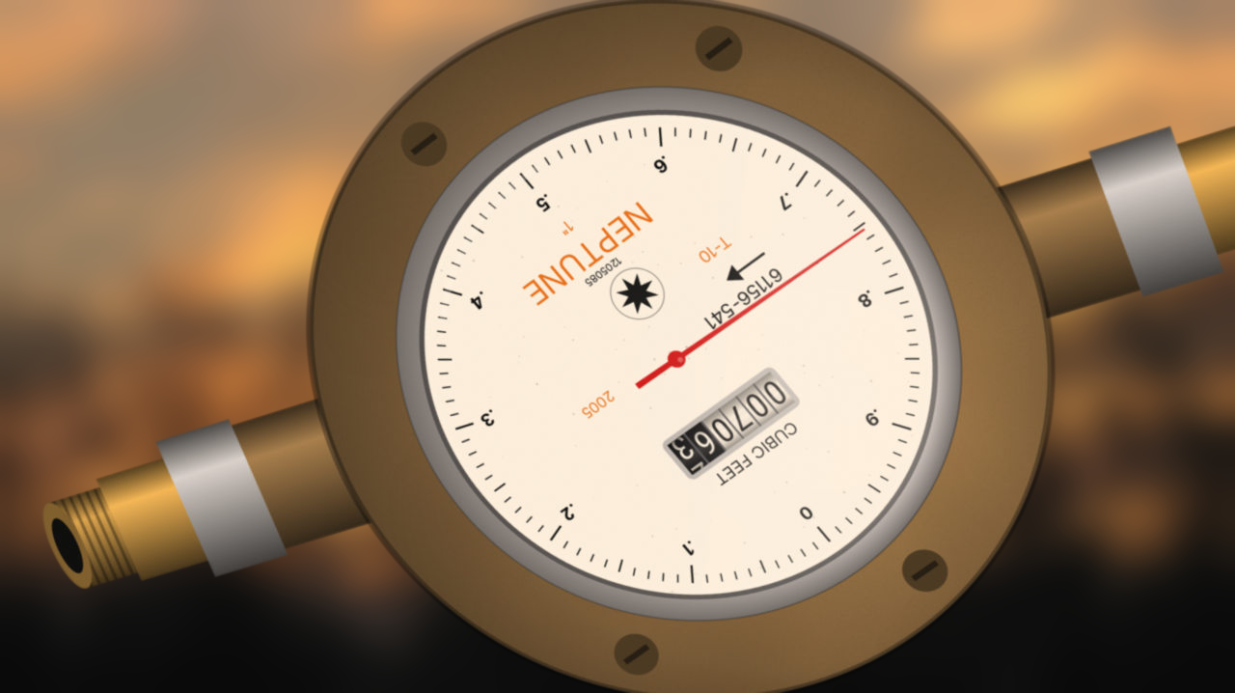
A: 7062.75 ft³
